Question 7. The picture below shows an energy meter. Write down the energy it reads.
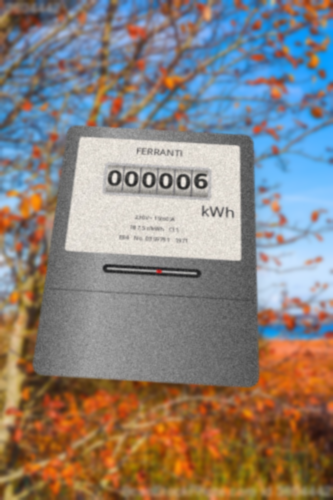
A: 6 kWh
